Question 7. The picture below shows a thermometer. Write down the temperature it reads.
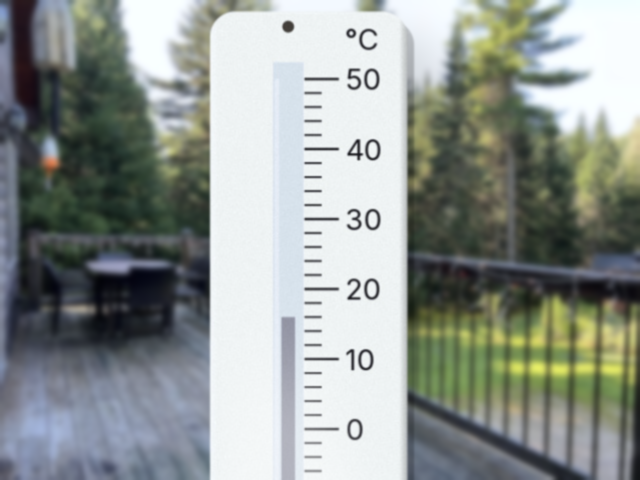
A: 16 °C
